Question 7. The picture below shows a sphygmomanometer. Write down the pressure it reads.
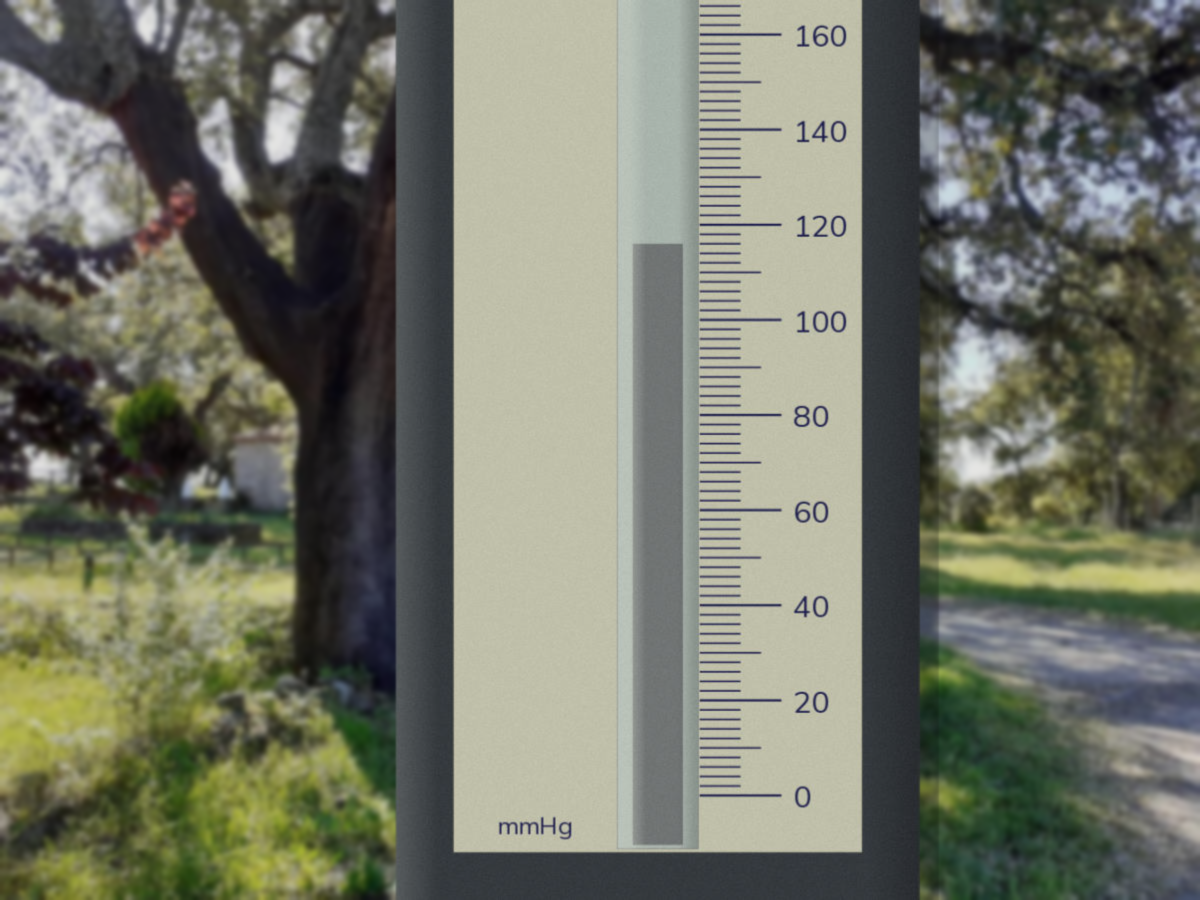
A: 116 mmHg
